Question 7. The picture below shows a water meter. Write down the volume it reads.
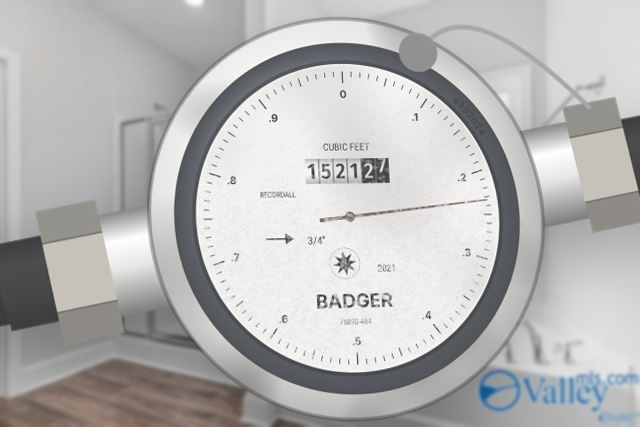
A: 152127.23 ft³
